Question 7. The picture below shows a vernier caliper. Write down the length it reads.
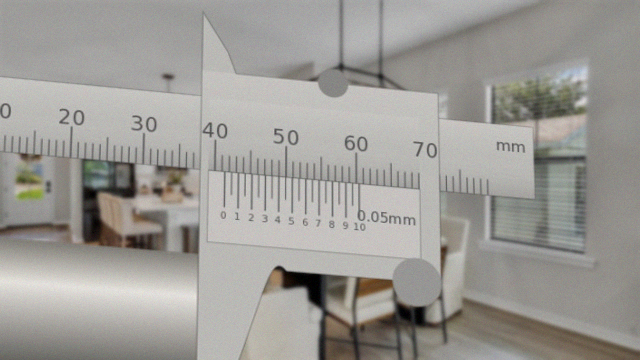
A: 41.4 mm
